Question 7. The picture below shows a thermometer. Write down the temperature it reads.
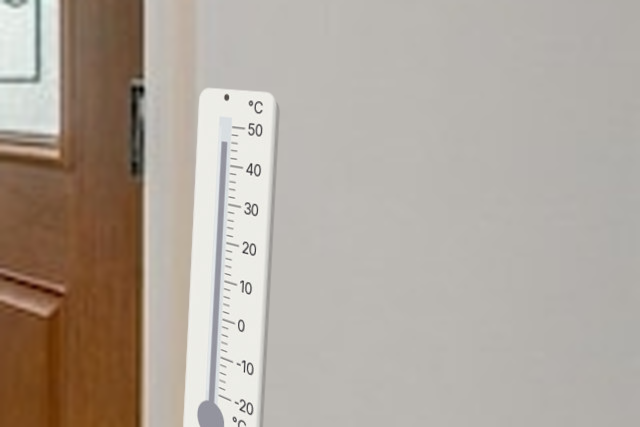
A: 46 °C
